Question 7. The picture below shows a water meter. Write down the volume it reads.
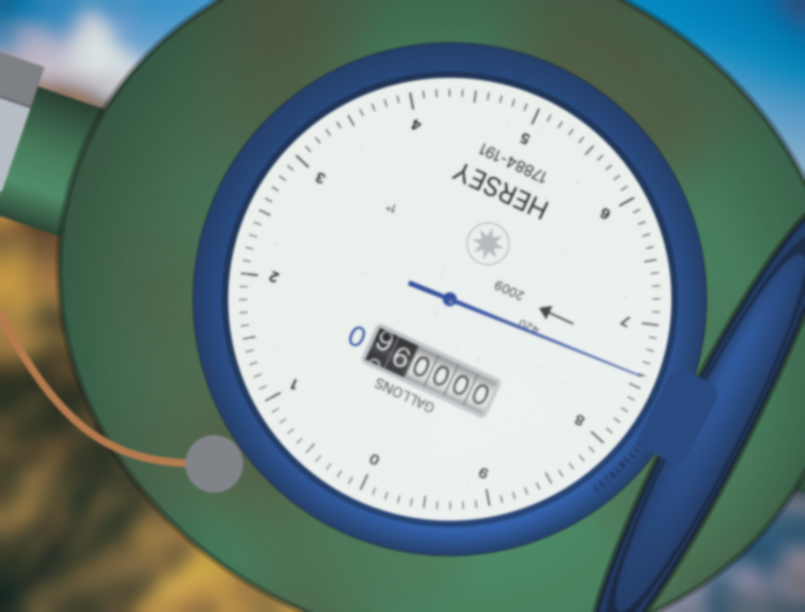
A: 957.4 gal
